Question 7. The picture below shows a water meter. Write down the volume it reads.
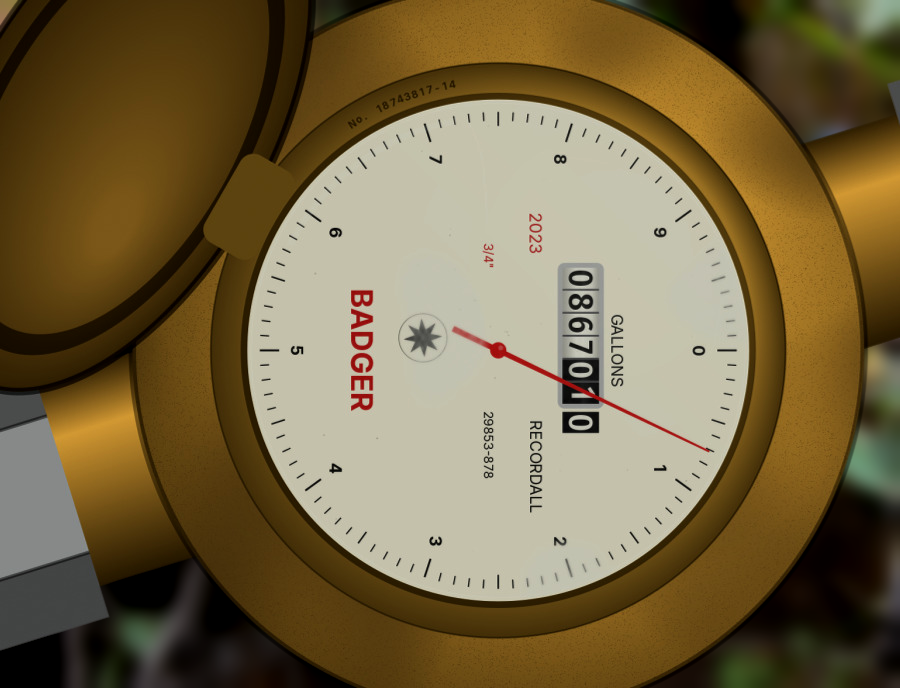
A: 867010.7 gal
